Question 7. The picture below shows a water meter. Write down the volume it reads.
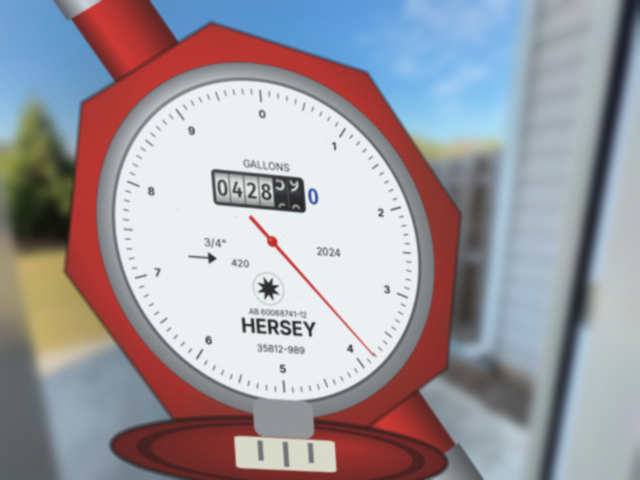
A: 428593.8 gal
